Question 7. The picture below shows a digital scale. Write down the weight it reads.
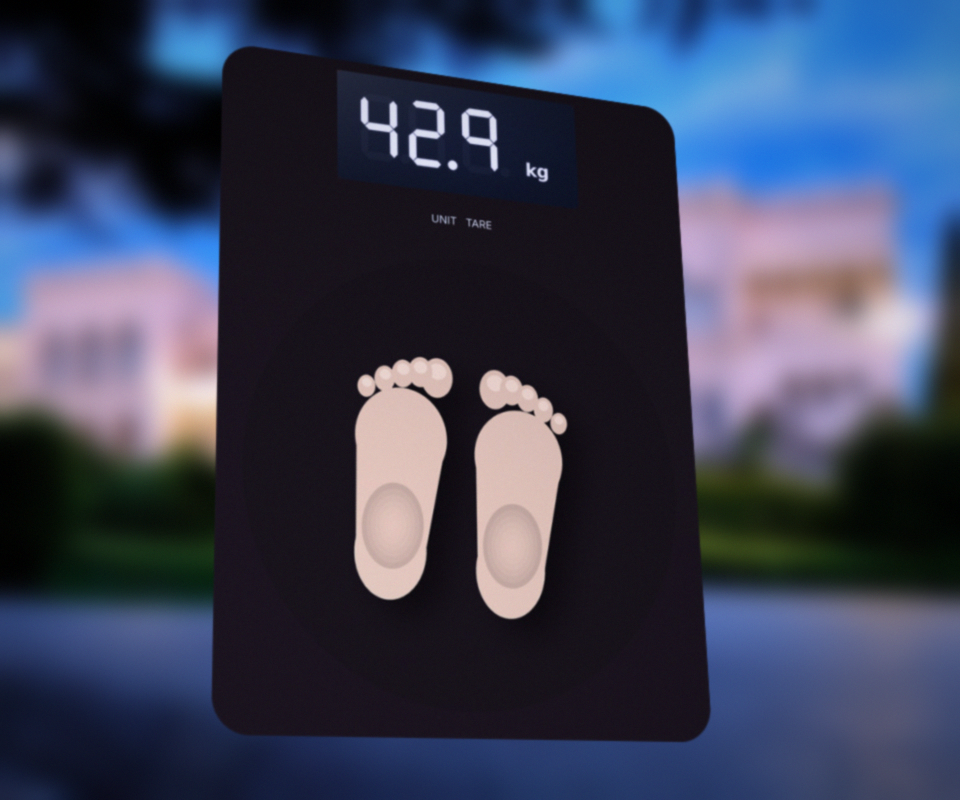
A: 42.9 kg
